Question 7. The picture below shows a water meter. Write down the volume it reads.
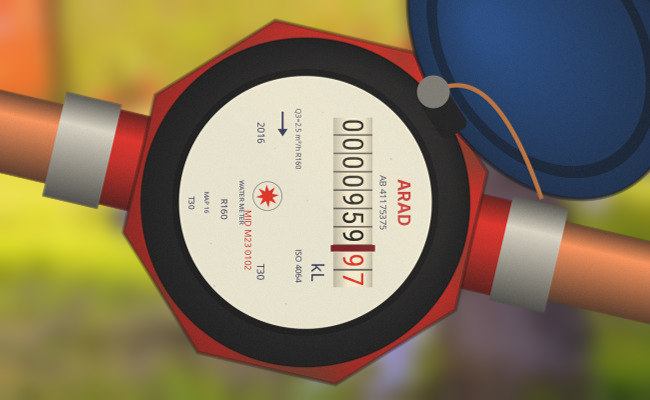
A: 959.97 kL
